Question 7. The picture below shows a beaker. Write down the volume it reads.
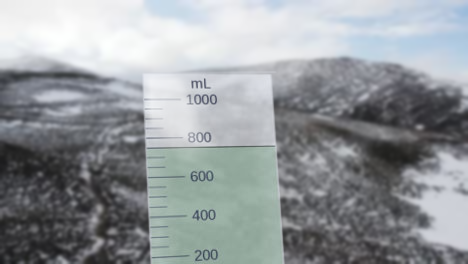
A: 750 mL
